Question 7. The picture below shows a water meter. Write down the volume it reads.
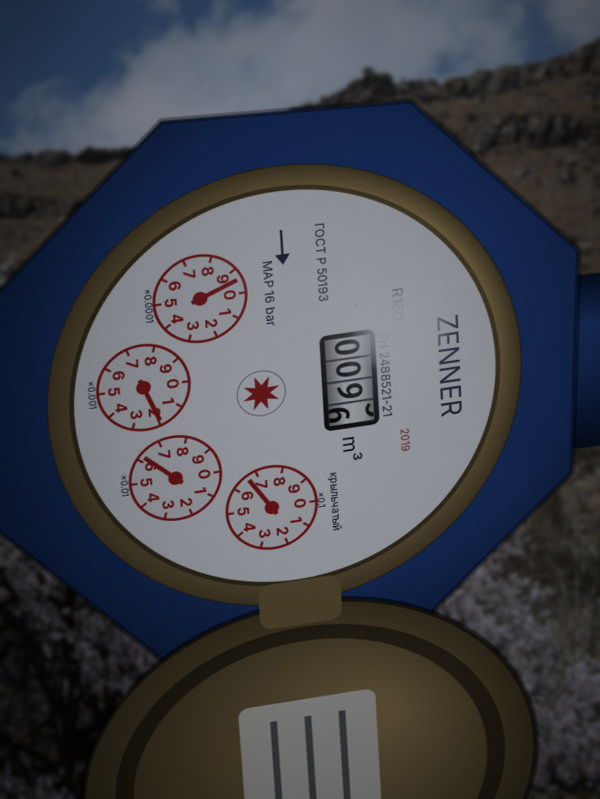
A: 95.6619 m³
